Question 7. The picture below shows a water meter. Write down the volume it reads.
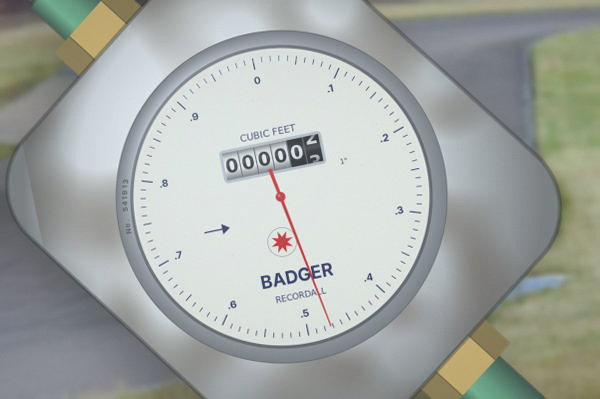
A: 2.47 ft³
